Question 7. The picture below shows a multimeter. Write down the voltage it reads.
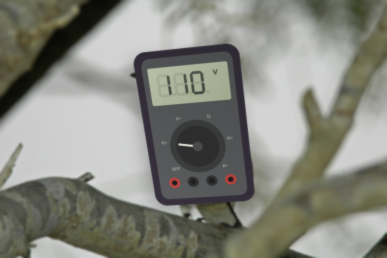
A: 110 V
